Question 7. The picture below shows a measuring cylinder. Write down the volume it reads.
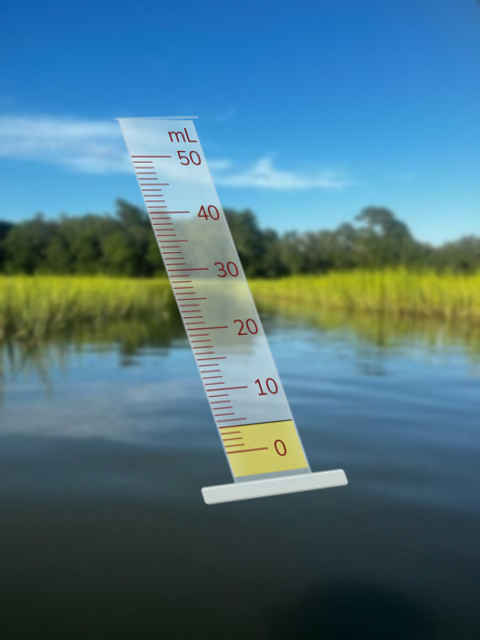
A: 4 mL
